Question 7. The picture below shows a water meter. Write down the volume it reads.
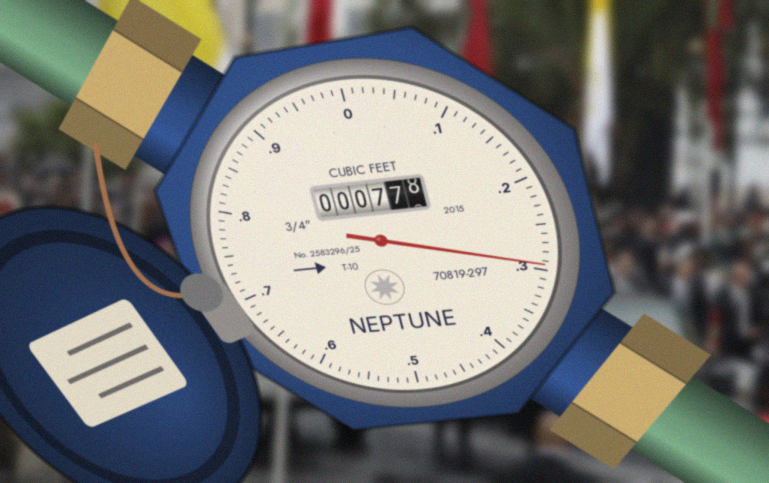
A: 778.29 ft³
